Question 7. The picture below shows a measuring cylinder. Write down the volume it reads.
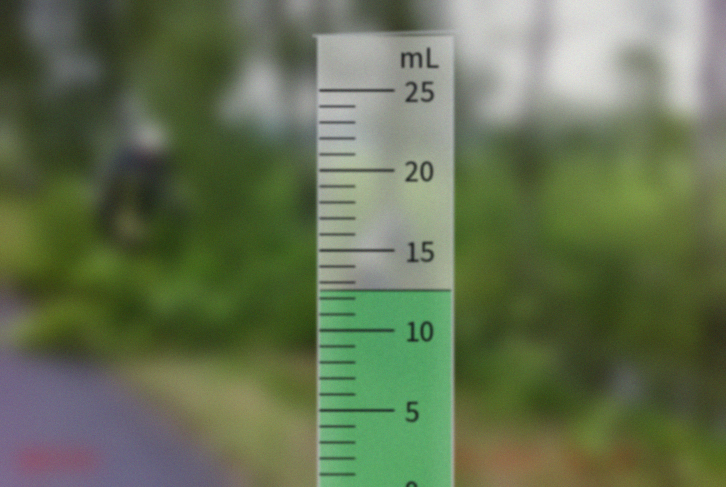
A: 12.5 mL
